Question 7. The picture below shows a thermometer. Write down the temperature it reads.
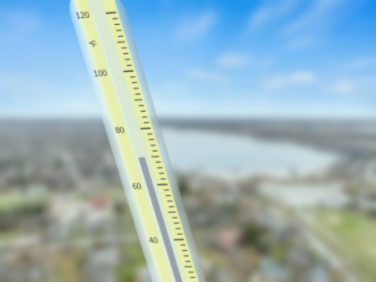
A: 70 °F
